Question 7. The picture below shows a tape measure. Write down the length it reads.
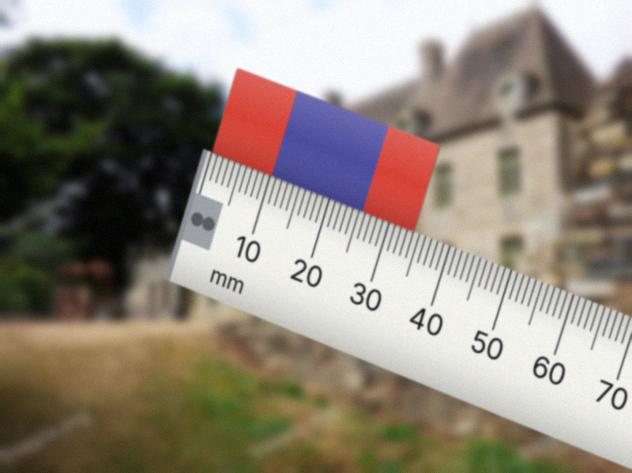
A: 34 mm
